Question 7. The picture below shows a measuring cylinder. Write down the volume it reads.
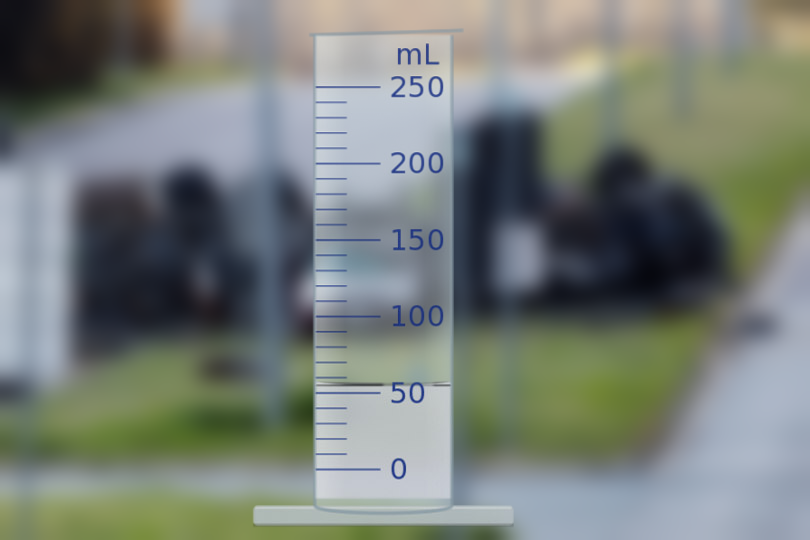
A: 55 mL
